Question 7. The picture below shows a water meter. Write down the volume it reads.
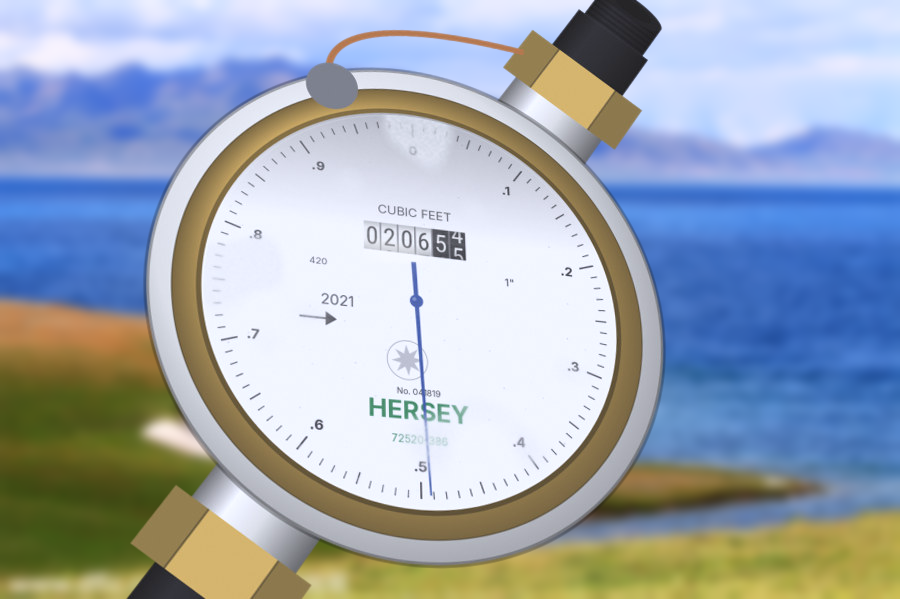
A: 20654.49 ft³
